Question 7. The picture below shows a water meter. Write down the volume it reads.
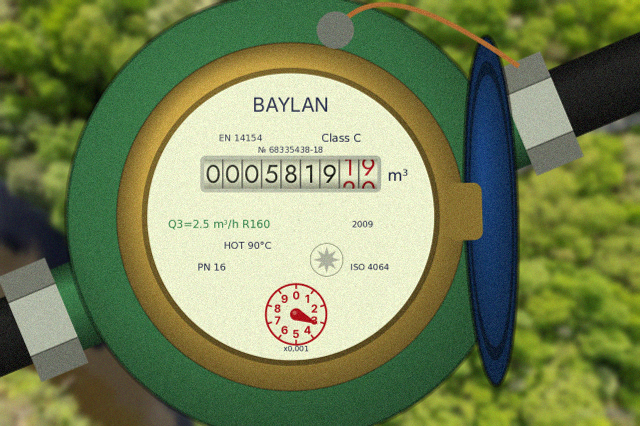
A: 5819.193 m³
